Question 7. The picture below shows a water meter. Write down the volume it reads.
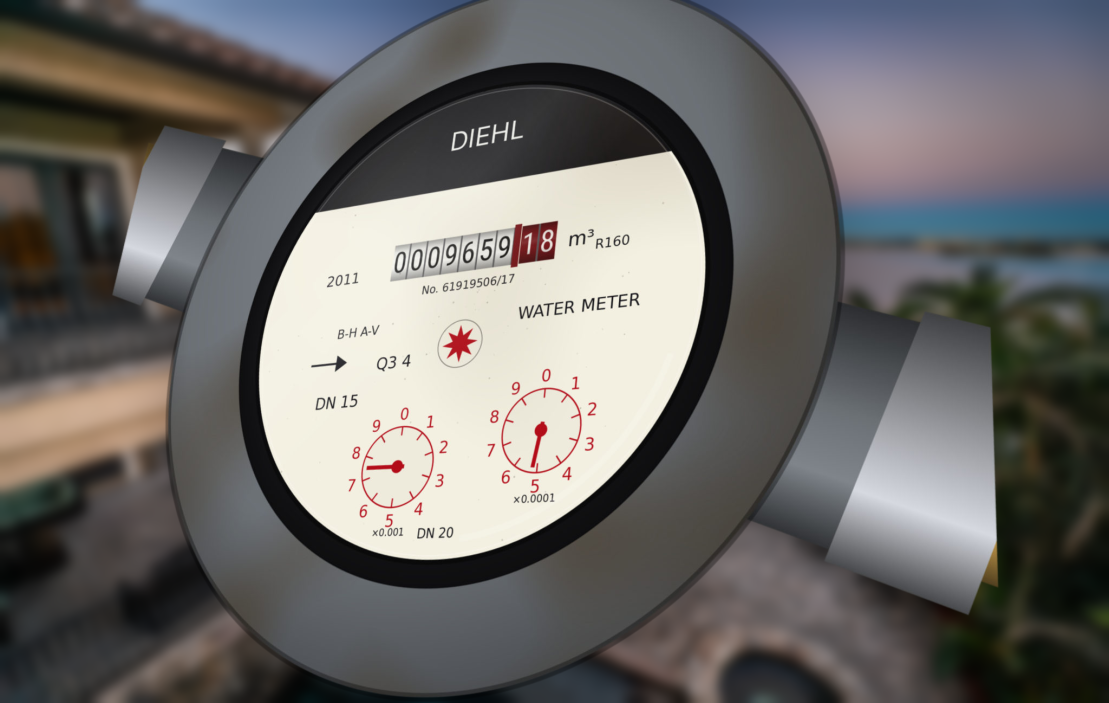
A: 9659.1875 m³
